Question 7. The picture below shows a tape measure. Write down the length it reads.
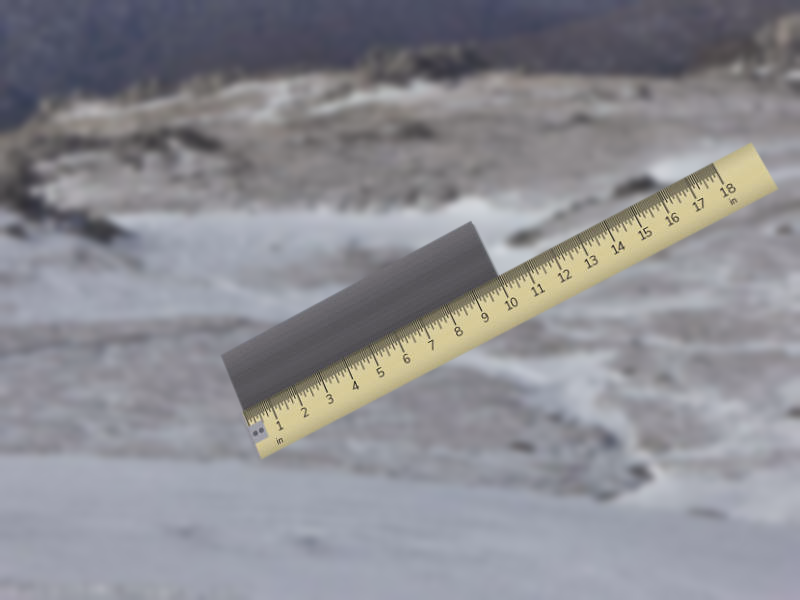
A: 10 in
